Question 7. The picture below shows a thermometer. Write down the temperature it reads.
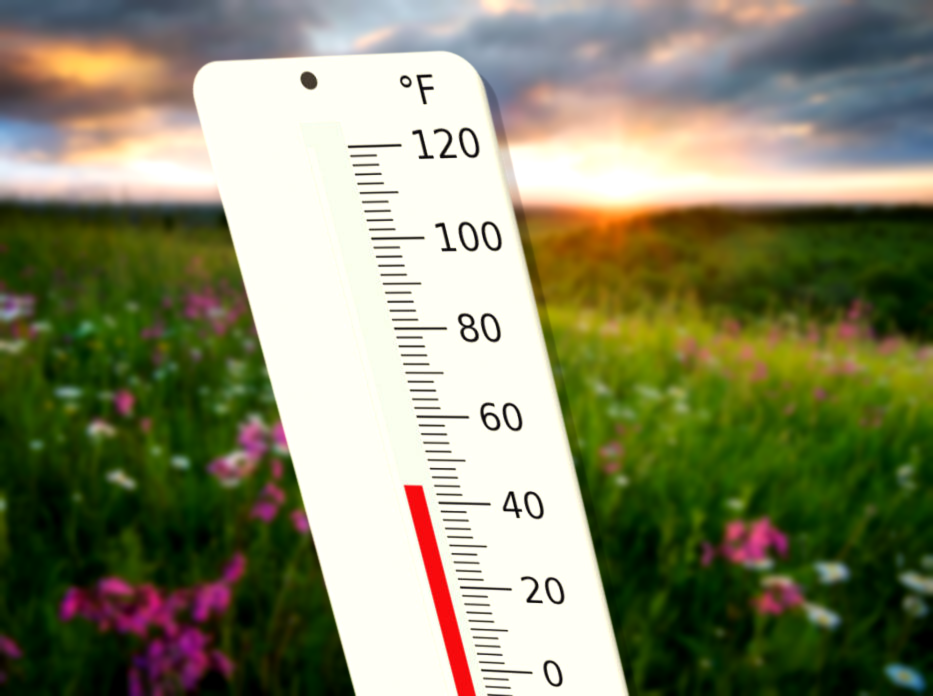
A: 44 °F
